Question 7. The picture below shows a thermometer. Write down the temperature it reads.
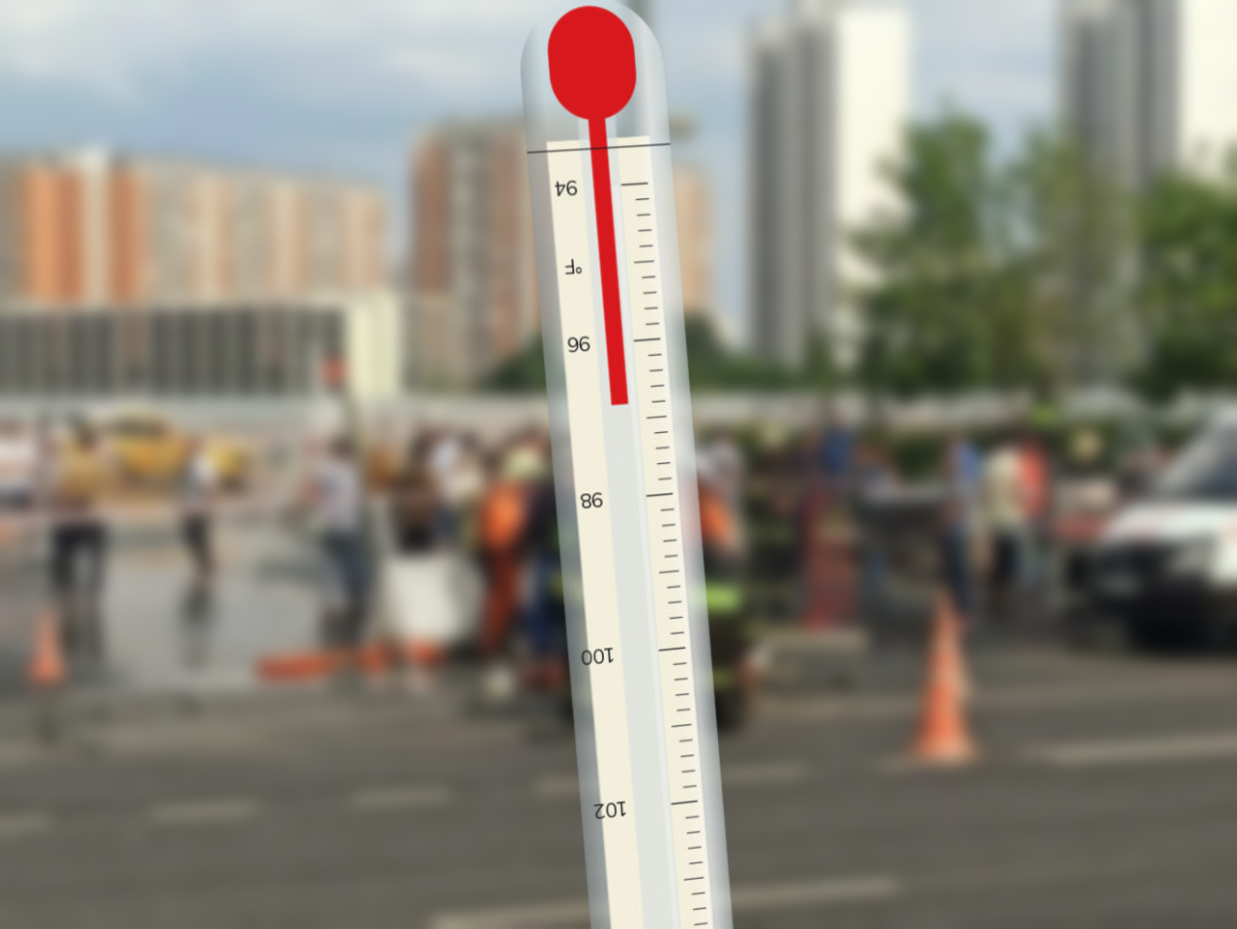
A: 96.8 °F
